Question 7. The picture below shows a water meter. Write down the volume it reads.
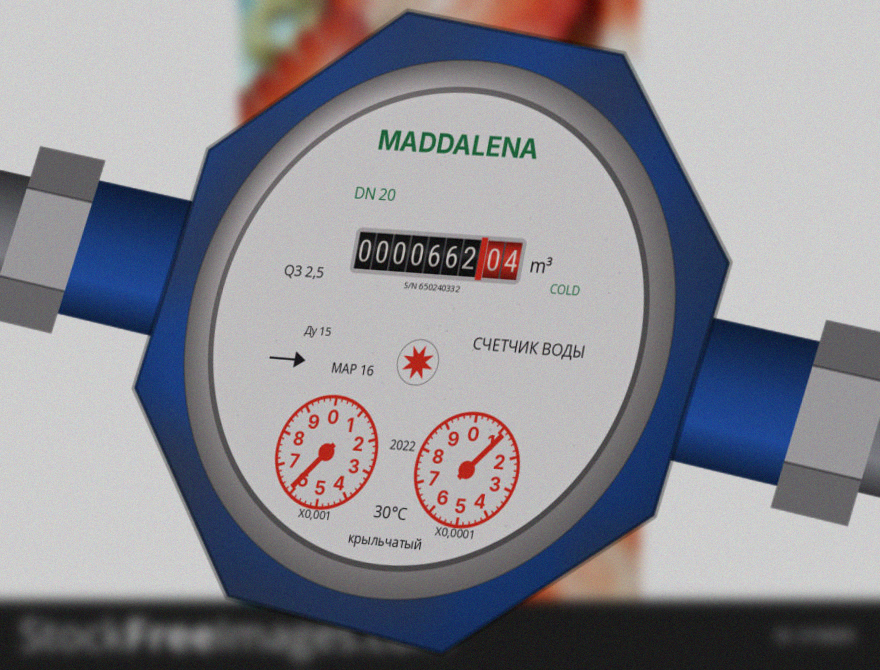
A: 662.0461 m³
